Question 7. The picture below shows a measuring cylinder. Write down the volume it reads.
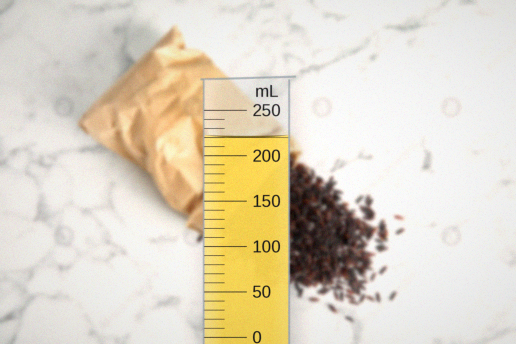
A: 220 mL
